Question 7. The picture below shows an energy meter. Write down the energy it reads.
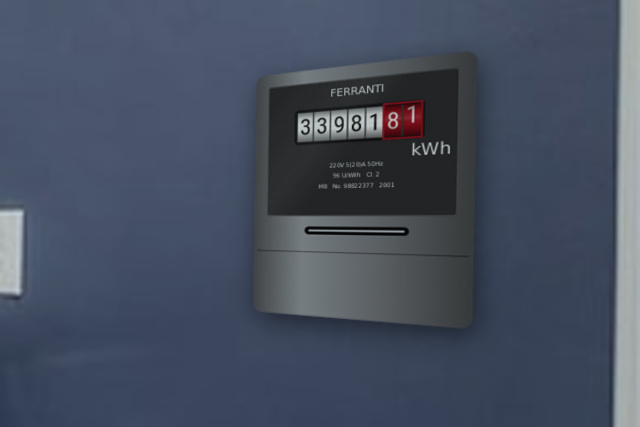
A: 33981.81 kWh
